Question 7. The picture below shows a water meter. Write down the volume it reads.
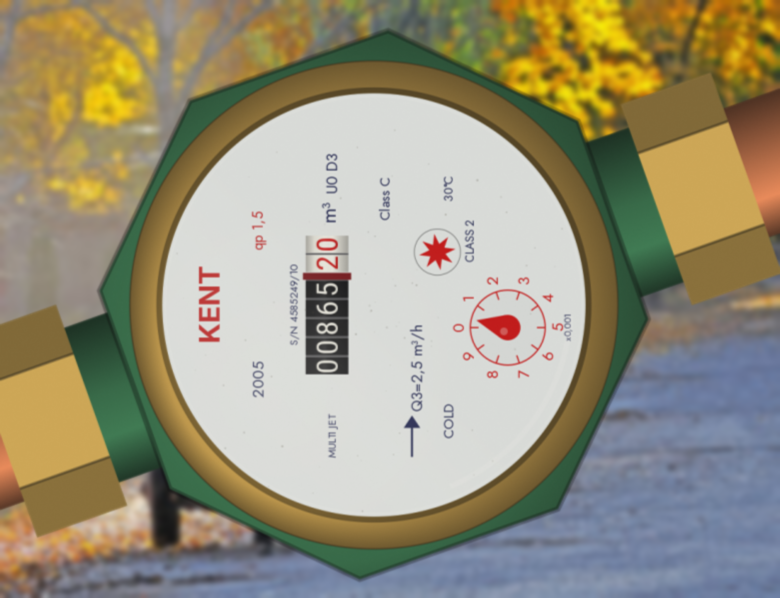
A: 865.200 m³
